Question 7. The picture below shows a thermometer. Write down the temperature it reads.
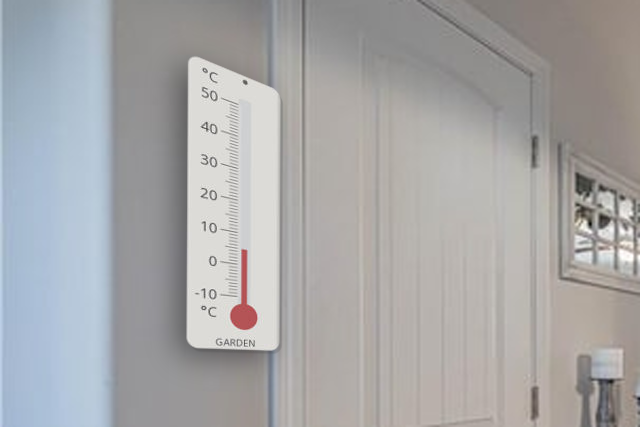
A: 5 °C
